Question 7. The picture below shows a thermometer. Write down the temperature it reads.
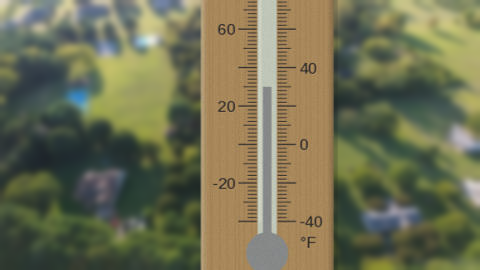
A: 30 °F
